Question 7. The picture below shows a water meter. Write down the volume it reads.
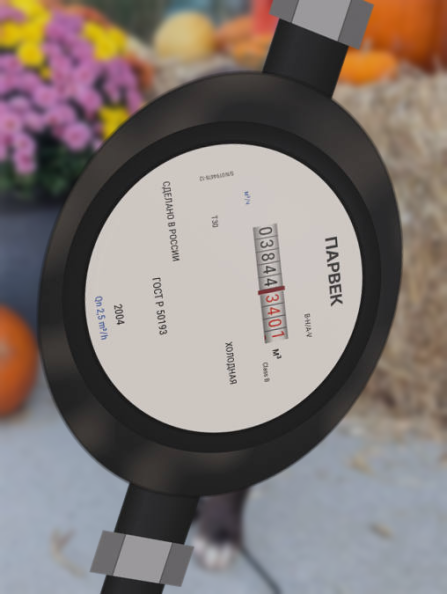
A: 3844.3401 m³
